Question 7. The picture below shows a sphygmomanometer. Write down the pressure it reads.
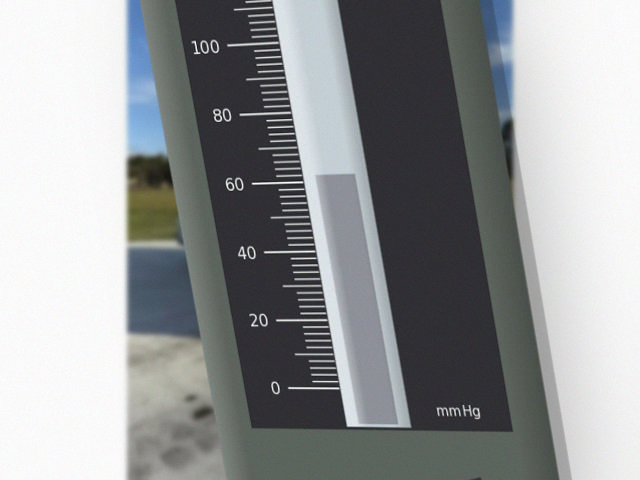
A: 62 mmHg
